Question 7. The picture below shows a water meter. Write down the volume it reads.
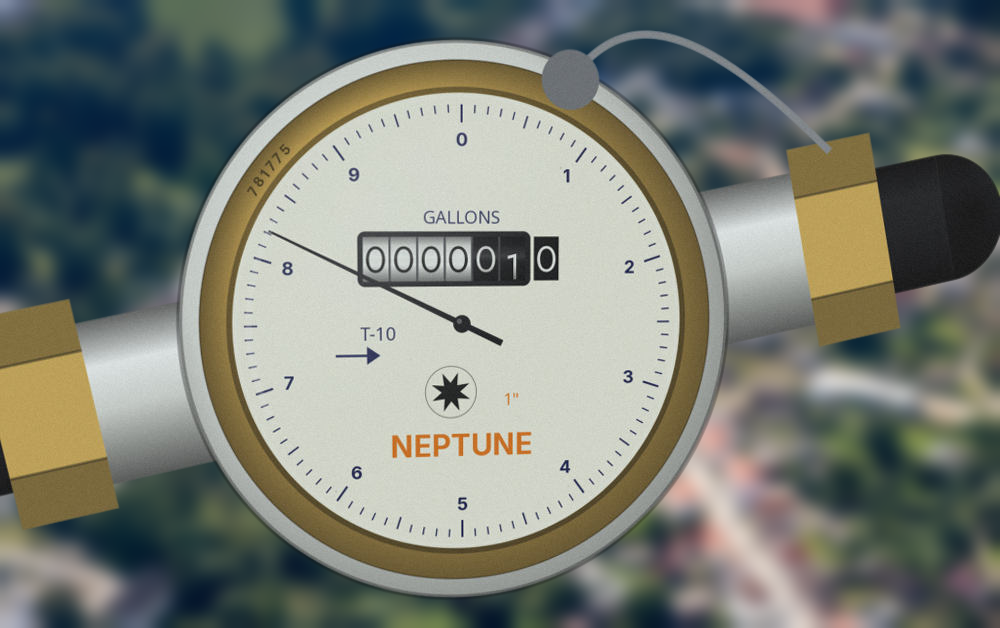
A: 8.2 gal
